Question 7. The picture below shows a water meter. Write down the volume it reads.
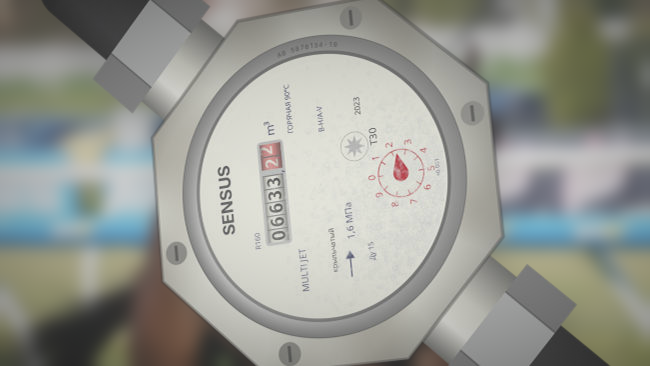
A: 6633.222 m³
